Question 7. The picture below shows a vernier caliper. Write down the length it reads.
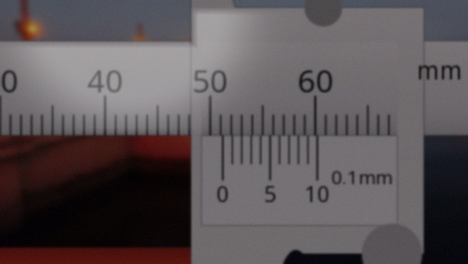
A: 51.2 mm
